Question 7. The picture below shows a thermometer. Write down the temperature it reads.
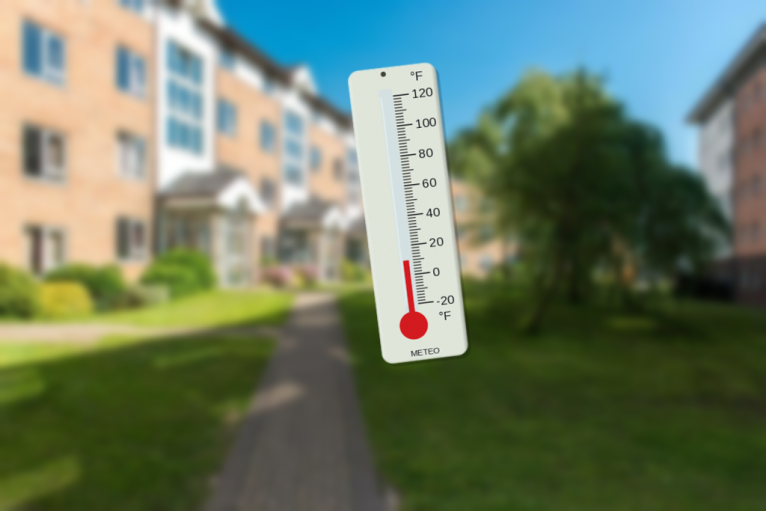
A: 10 °F
